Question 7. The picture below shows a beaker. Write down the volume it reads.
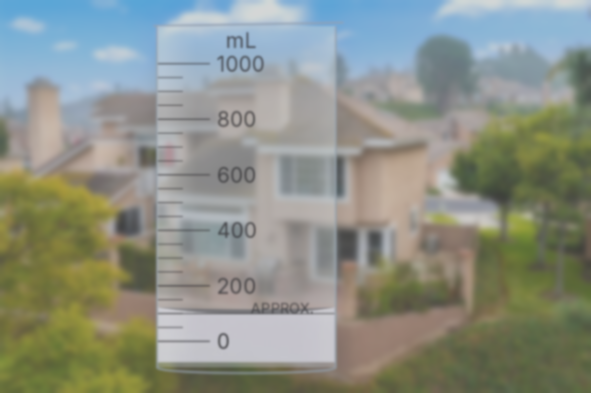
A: 100 mL
